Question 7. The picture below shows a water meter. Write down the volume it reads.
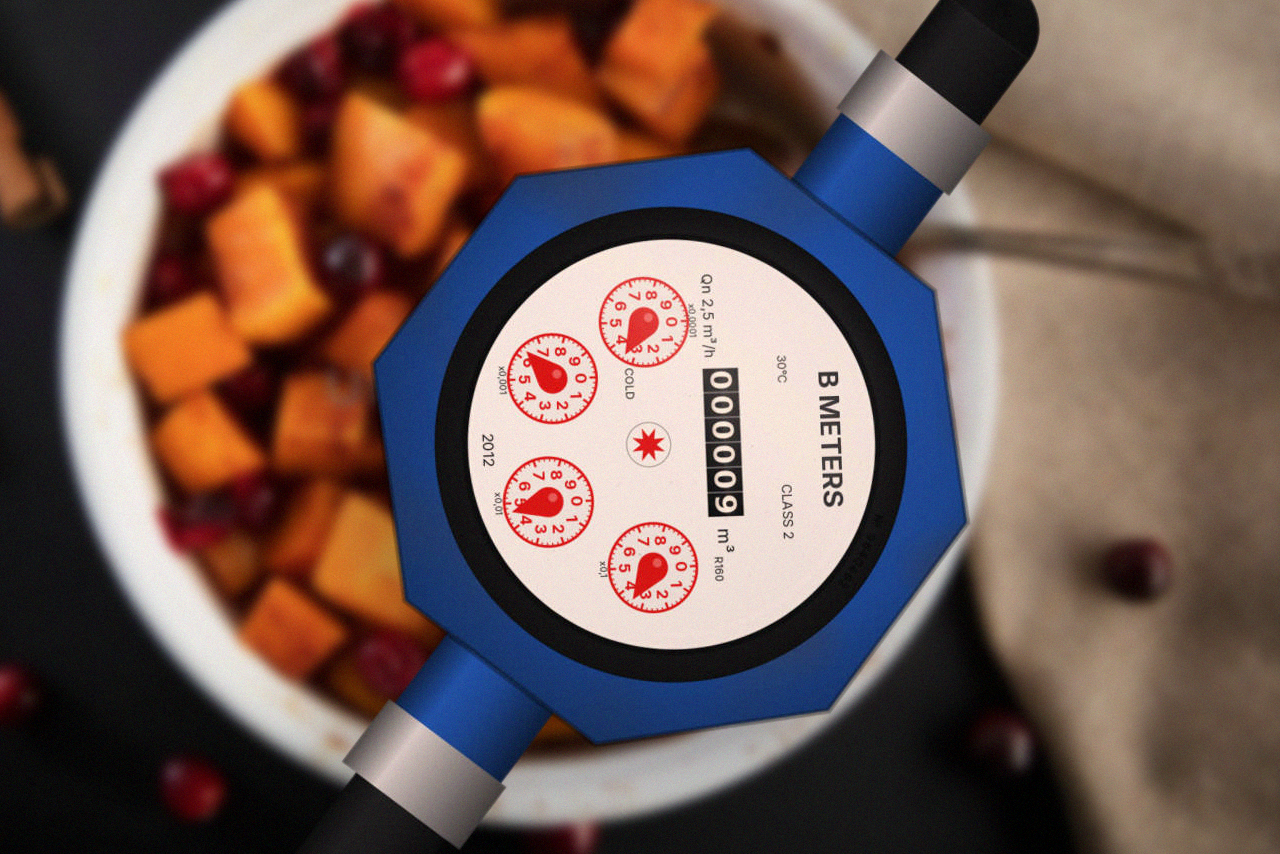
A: 9.3463 m³
